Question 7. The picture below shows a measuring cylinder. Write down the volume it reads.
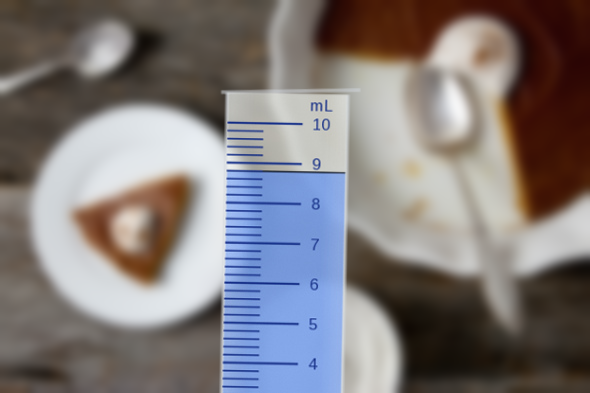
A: 8.8 mL
